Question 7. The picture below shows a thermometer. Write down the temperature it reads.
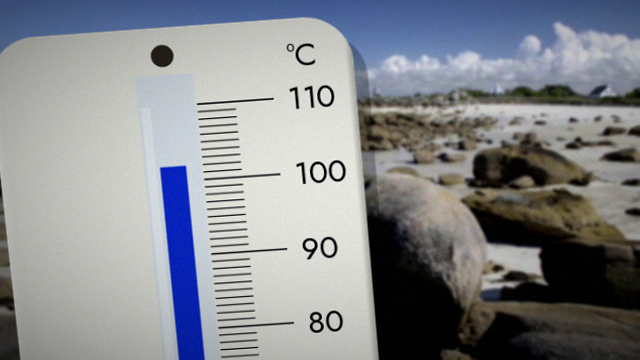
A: 102 °C
